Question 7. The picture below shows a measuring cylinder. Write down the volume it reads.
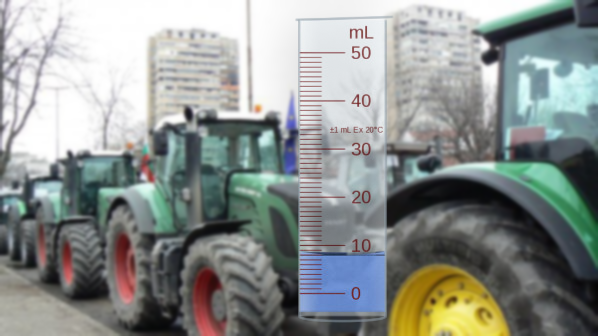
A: 8 mL
